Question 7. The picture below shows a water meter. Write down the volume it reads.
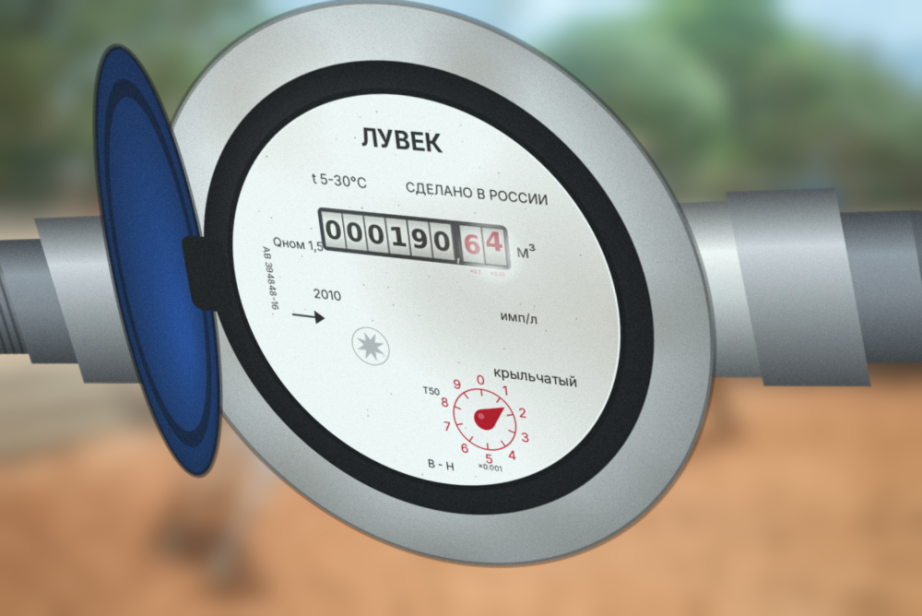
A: 190.641 m³
